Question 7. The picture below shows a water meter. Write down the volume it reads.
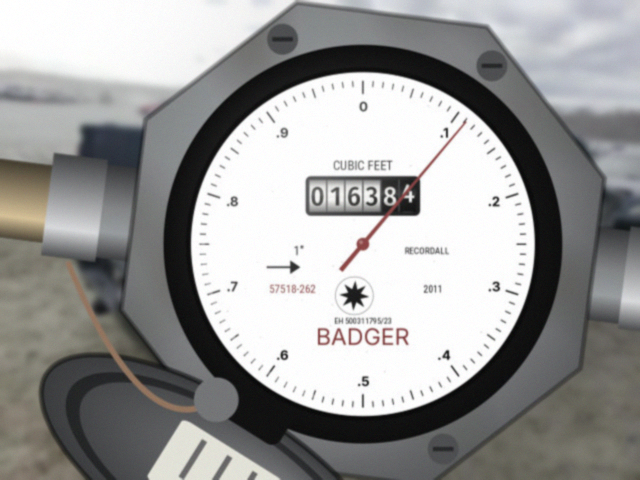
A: 16384.11 ft³
